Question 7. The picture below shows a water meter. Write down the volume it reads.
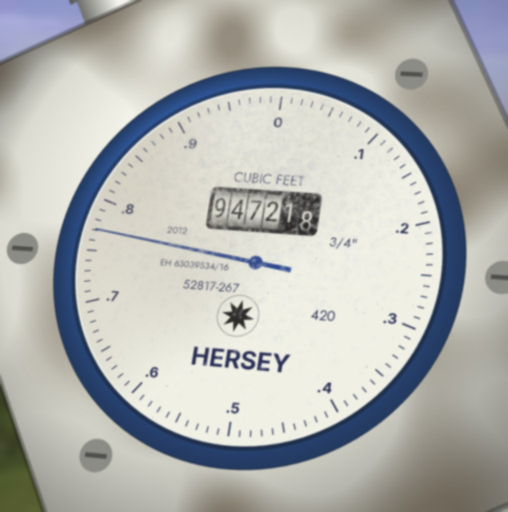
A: 947217.77 ft³
